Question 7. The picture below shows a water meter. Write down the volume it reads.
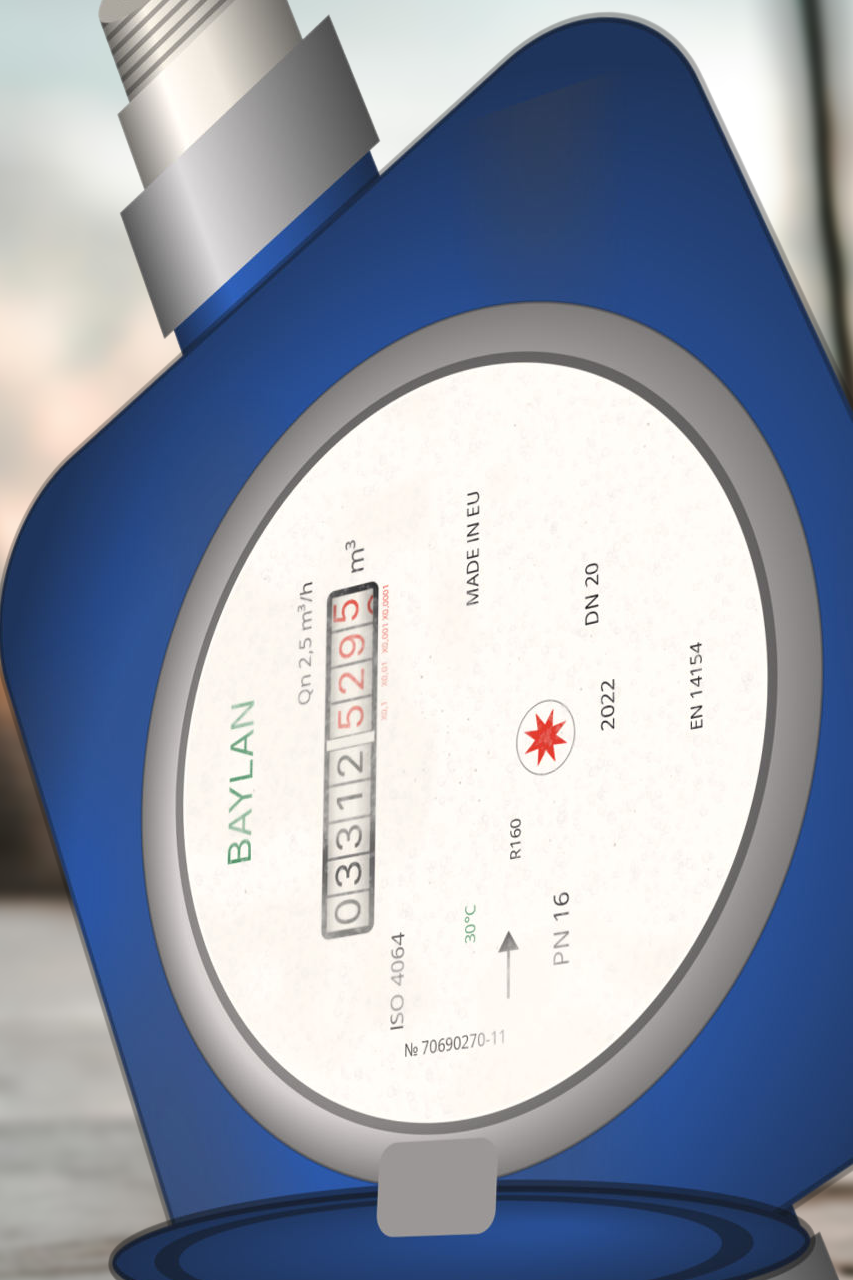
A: 3312.5295 m³
